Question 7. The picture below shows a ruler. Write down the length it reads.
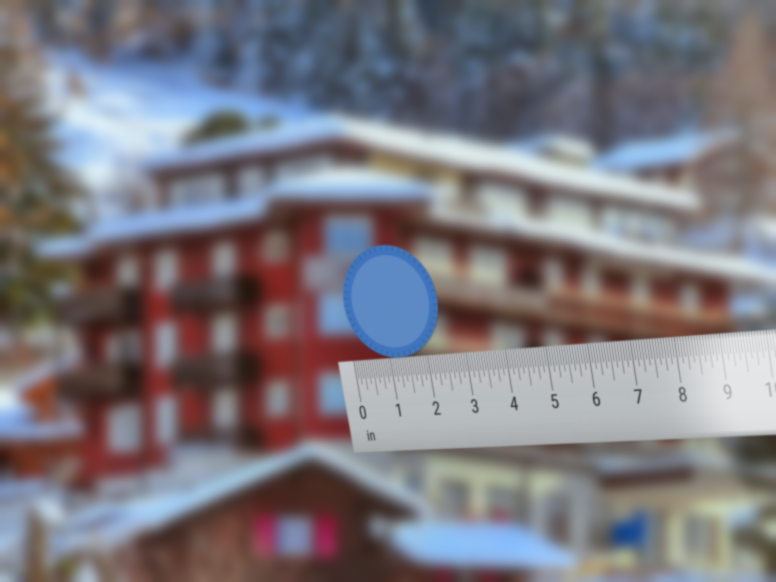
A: 2.5 in
